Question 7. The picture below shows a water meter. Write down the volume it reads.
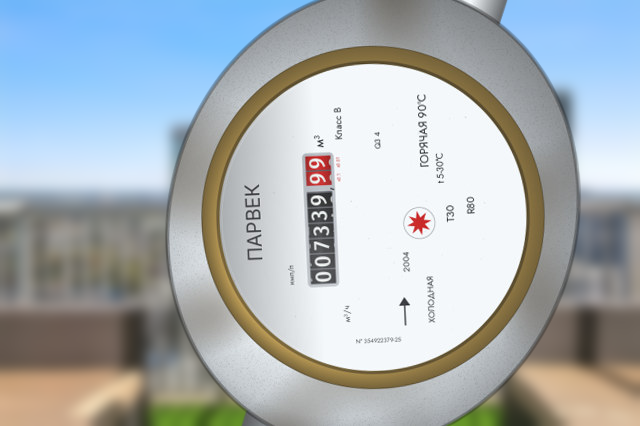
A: 7339.99 m³
